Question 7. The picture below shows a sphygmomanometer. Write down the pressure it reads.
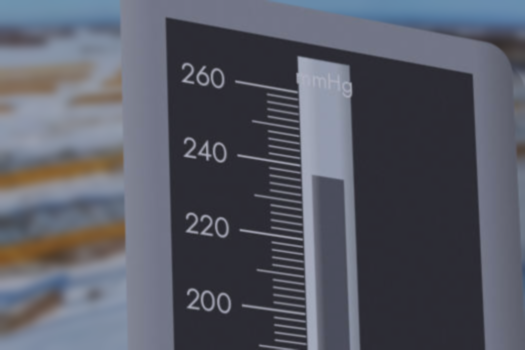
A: 238 mmHg
